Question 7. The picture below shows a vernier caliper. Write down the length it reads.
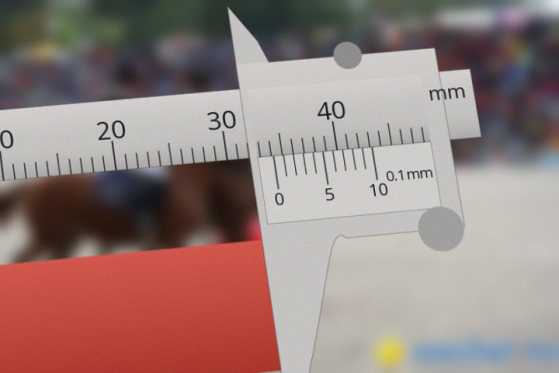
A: 34.2 mm
